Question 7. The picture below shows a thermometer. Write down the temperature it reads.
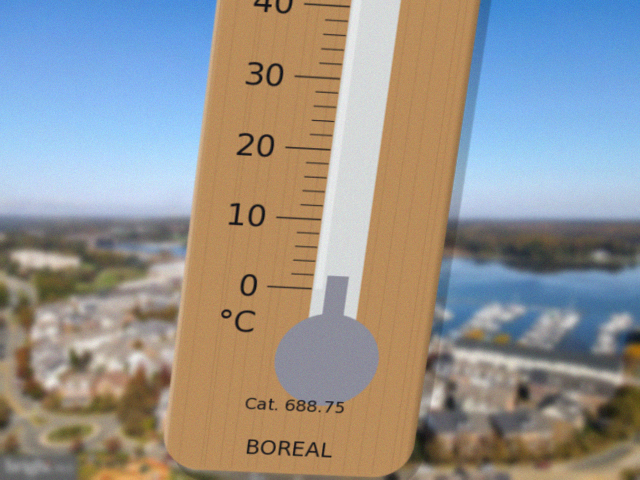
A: 2 °C
